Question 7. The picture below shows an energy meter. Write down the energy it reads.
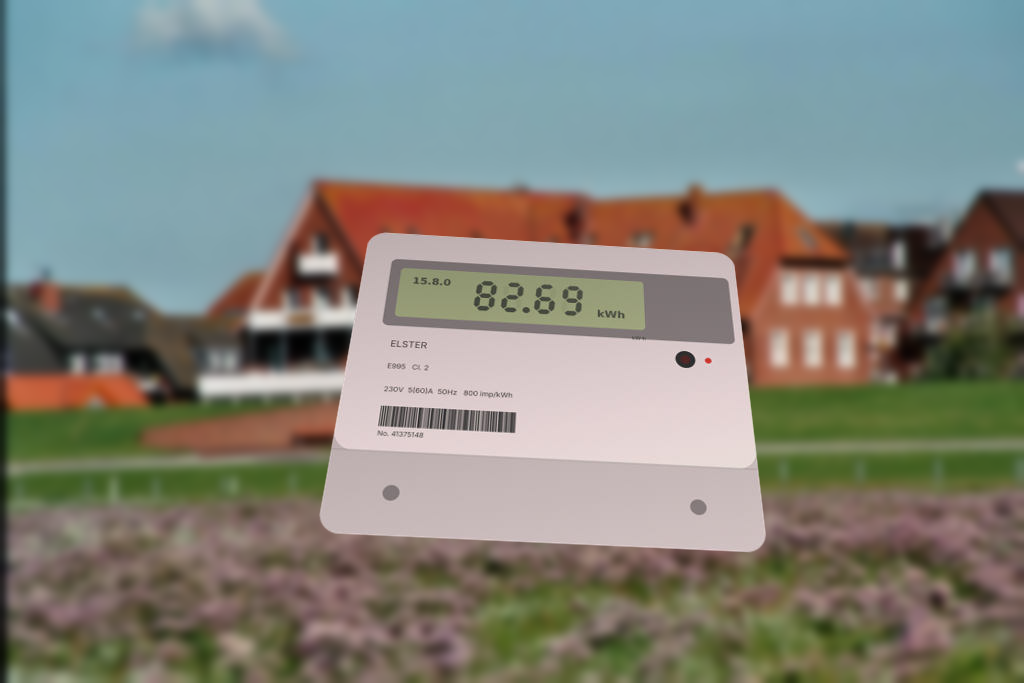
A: 82.69 kWh
